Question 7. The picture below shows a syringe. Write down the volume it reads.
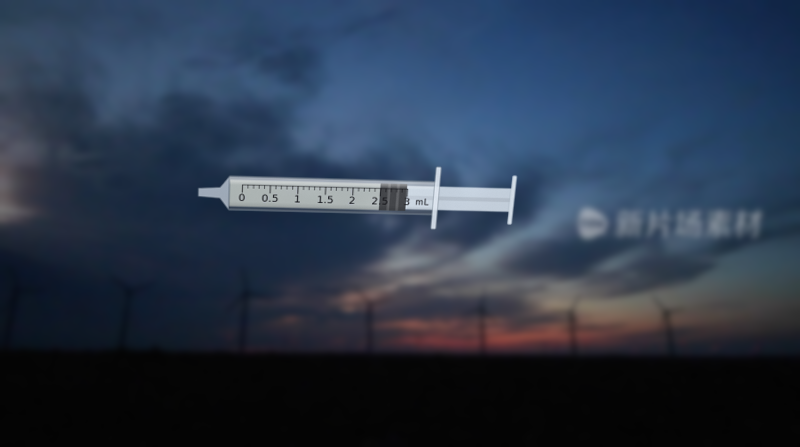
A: 2.5 mL
